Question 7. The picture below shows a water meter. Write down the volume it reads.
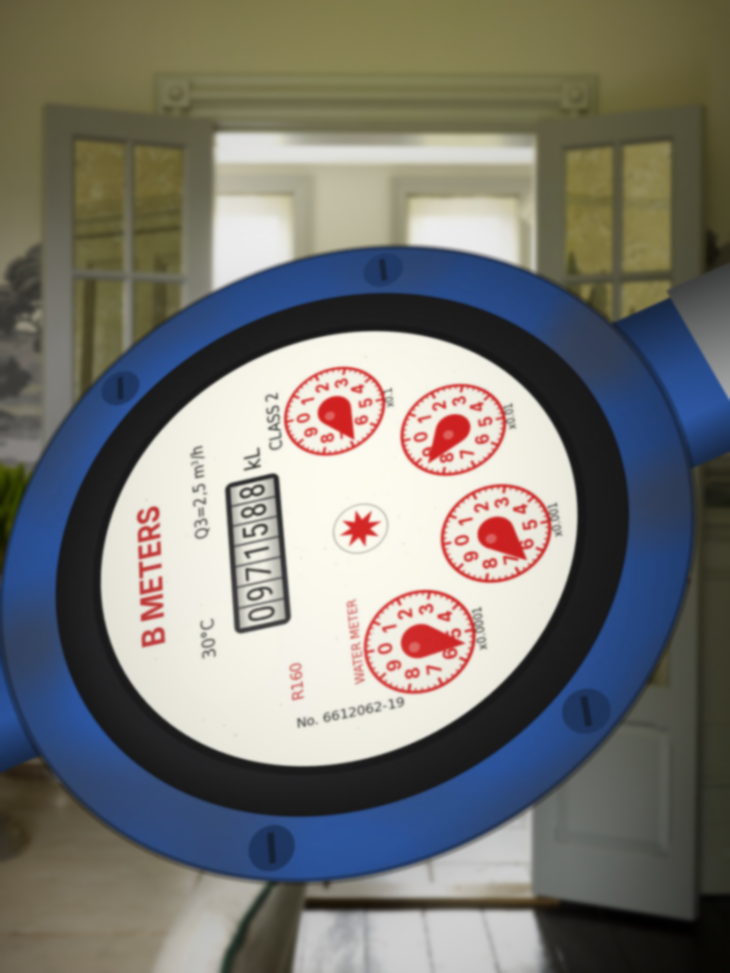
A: 971588.6865 kL
